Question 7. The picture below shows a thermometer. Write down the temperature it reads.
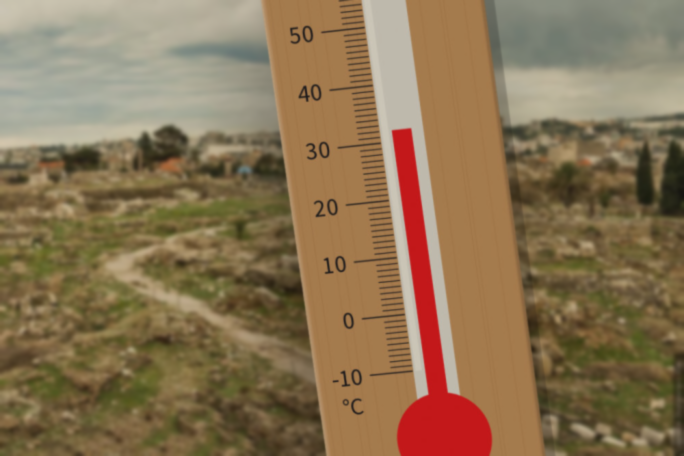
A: 32 °C
